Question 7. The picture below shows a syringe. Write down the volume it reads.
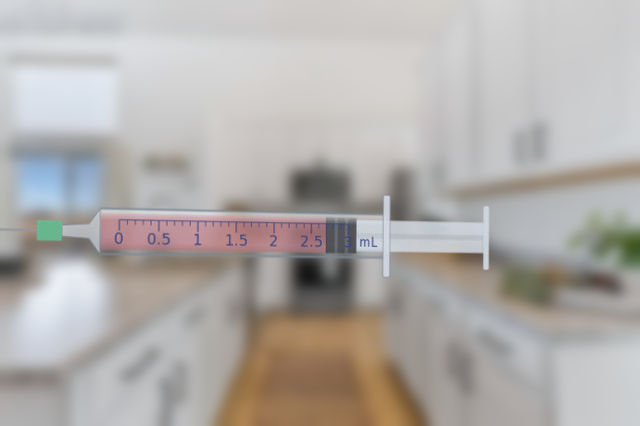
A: 2.7 mL
